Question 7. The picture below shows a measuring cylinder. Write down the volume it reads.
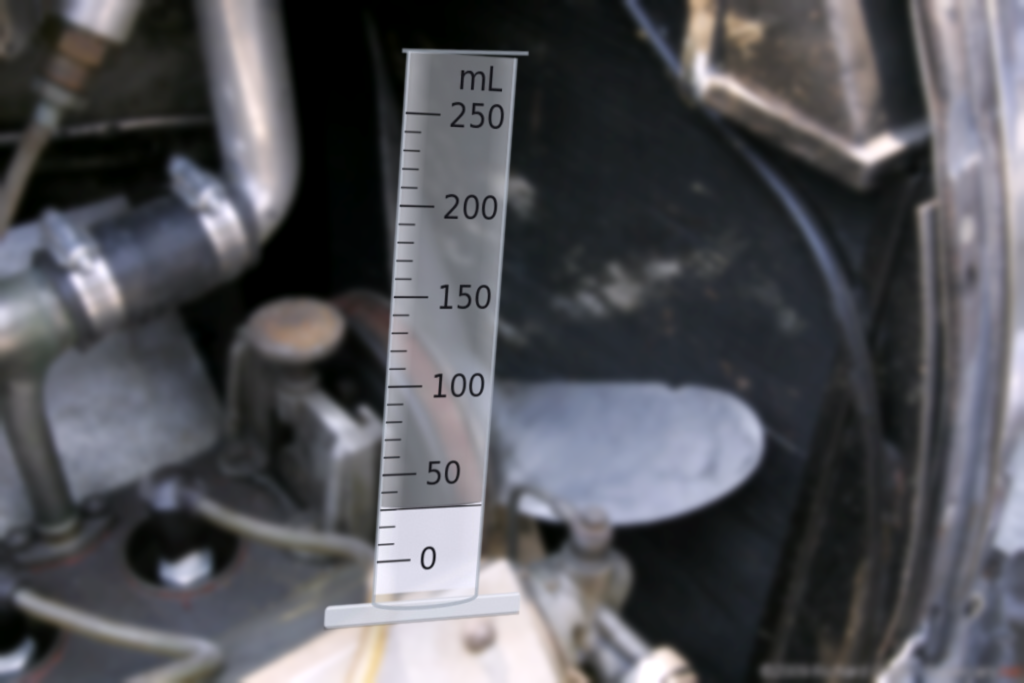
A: 30 mL
